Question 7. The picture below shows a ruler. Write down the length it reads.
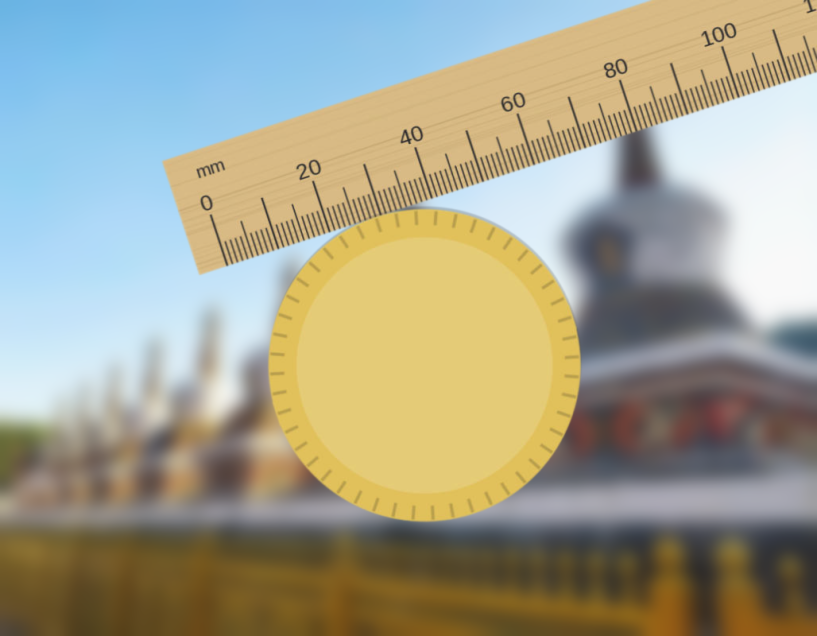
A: 58 mm
